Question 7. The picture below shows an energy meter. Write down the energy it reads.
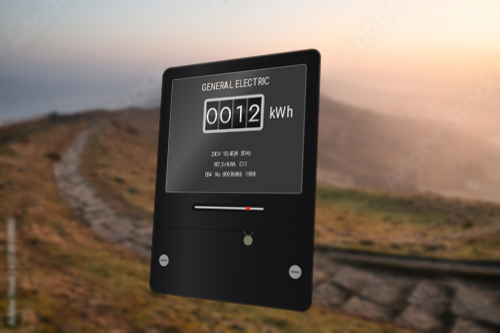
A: 12 kWh
